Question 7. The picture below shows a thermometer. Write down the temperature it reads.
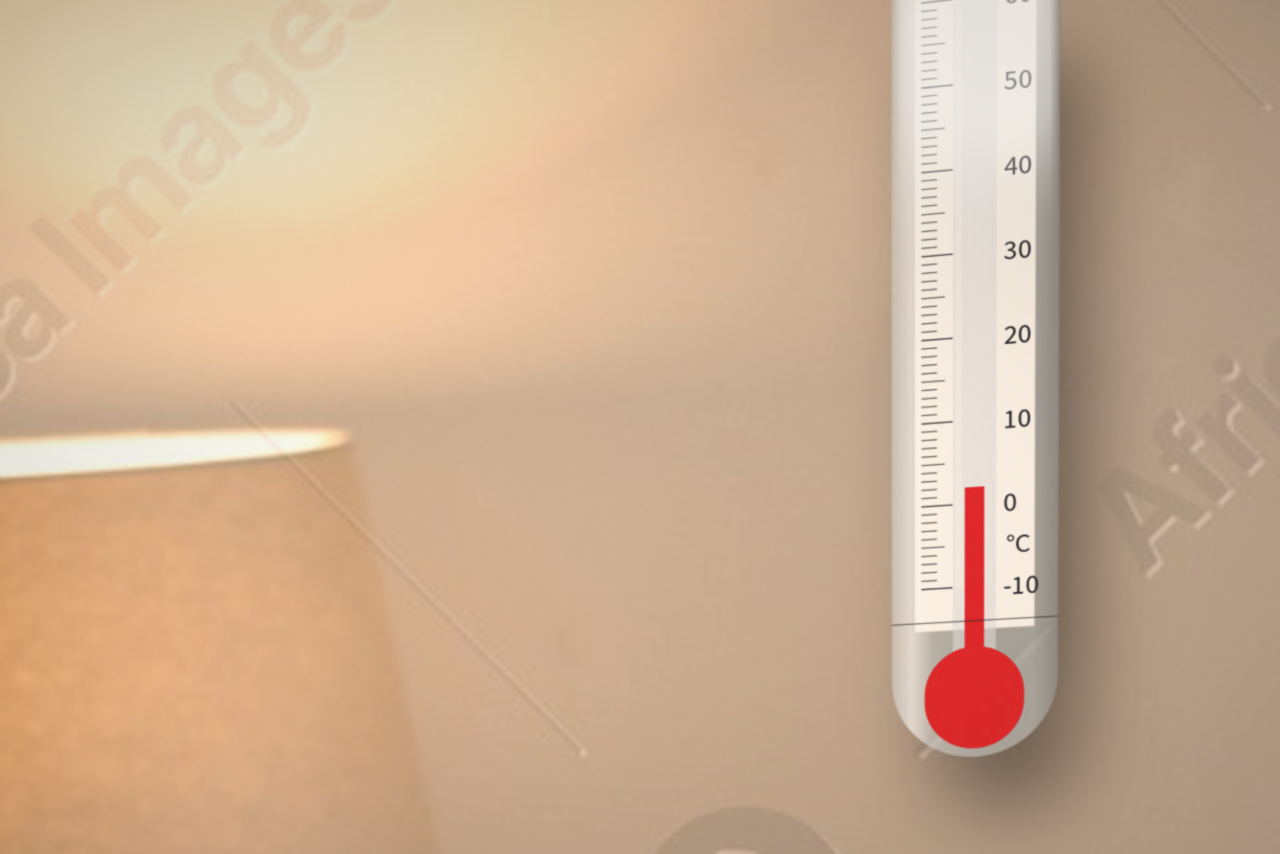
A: 2 °C
